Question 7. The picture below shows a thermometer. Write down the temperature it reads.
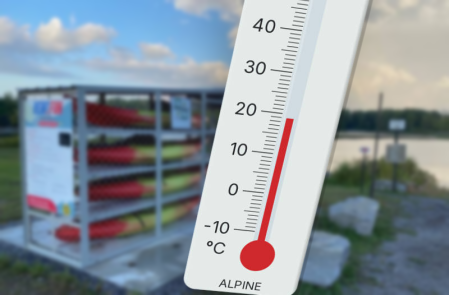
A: 19 °C
